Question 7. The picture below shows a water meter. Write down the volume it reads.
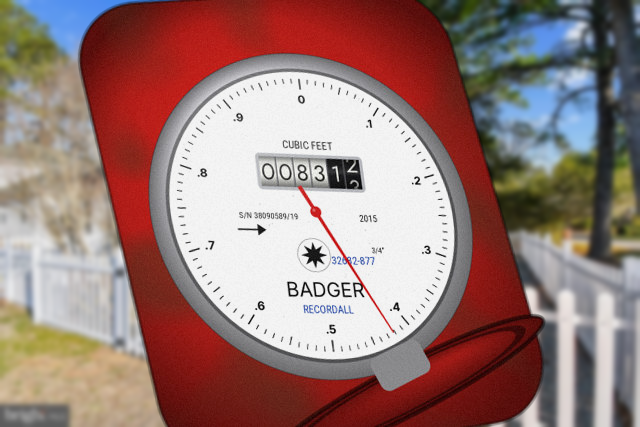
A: 8312.42 ft³
